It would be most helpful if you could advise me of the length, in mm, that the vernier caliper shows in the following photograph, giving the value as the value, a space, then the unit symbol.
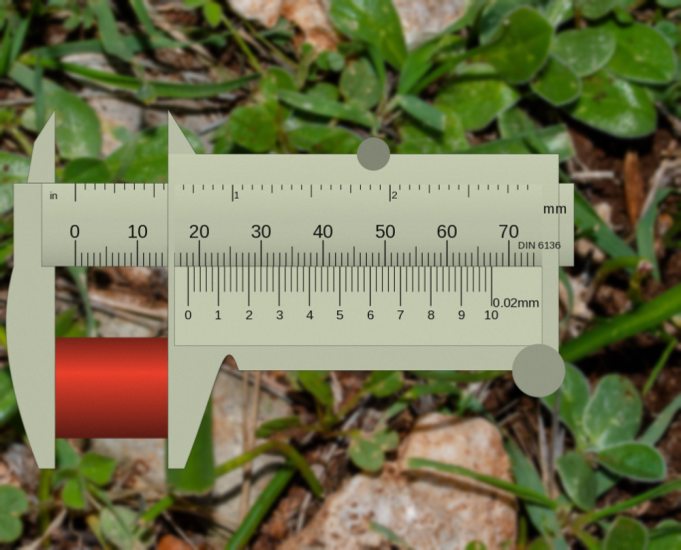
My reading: 18.2 mm
